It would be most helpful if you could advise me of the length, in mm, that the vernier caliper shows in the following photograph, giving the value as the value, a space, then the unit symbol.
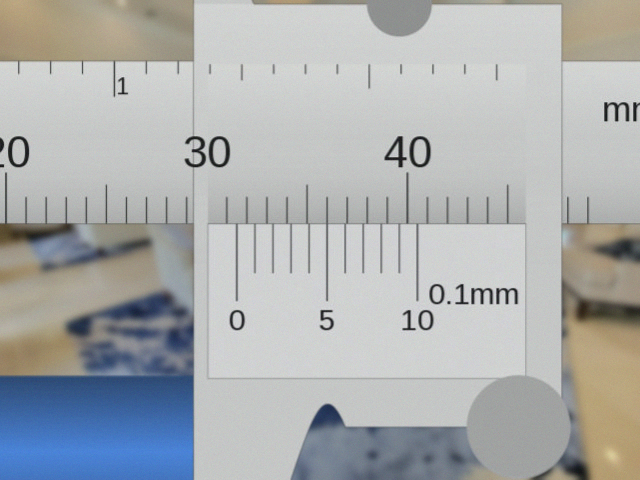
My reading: 31.5 mm
